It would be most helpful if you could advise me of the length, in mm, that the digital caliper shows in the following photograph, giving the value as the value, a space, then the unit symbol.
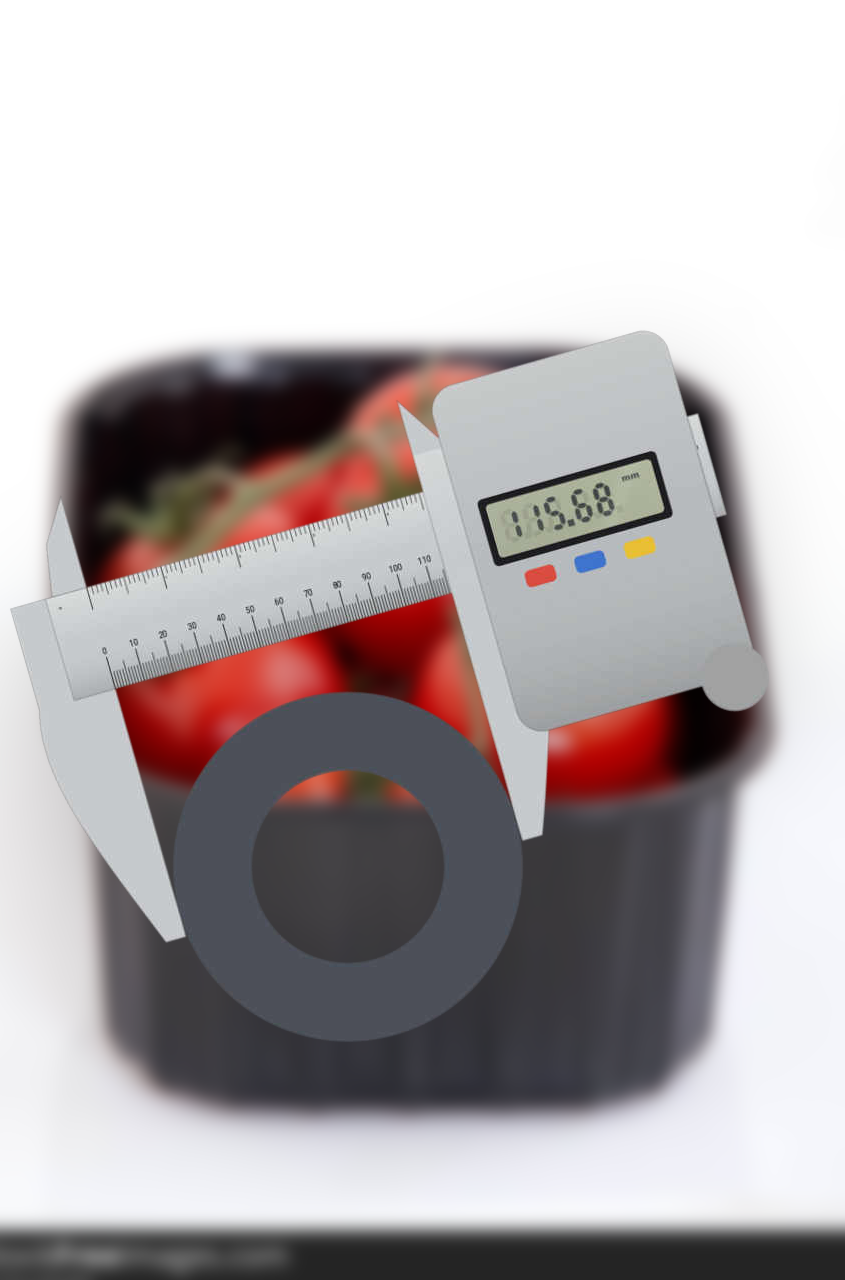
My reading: 115.68 mm
